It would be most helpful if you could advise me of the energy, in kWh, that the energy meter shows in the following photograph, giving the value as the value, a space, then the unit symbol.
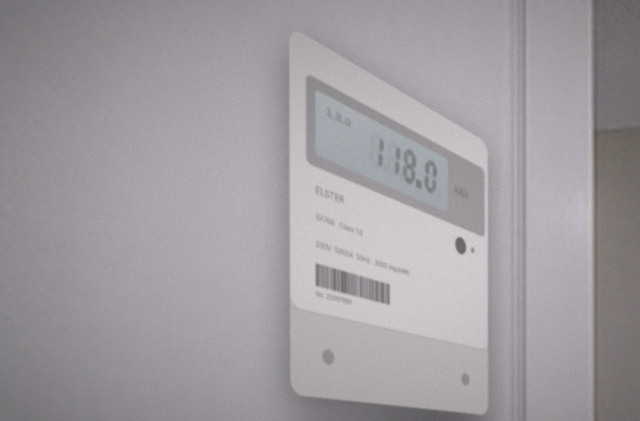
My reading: 118.0 kWh
